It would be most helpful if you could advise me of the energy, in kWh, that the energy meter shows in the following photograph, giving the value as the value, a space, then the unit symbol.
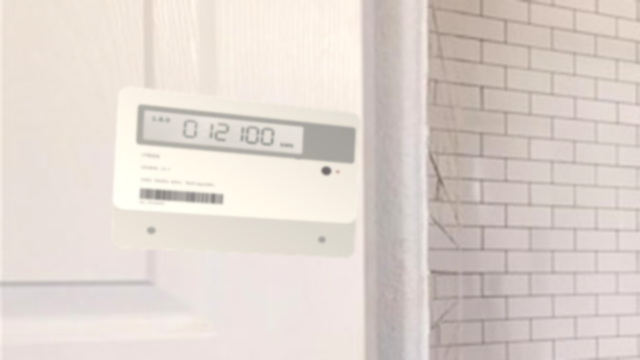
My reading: 12100 kWh
